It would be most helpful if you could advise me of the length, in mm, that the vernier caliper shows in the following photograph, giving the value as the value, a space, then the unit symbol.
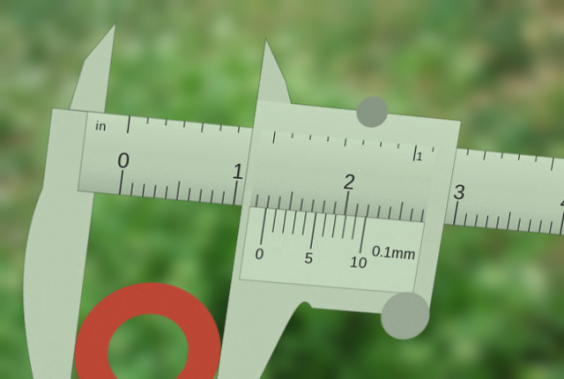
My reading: 12.9 mm
